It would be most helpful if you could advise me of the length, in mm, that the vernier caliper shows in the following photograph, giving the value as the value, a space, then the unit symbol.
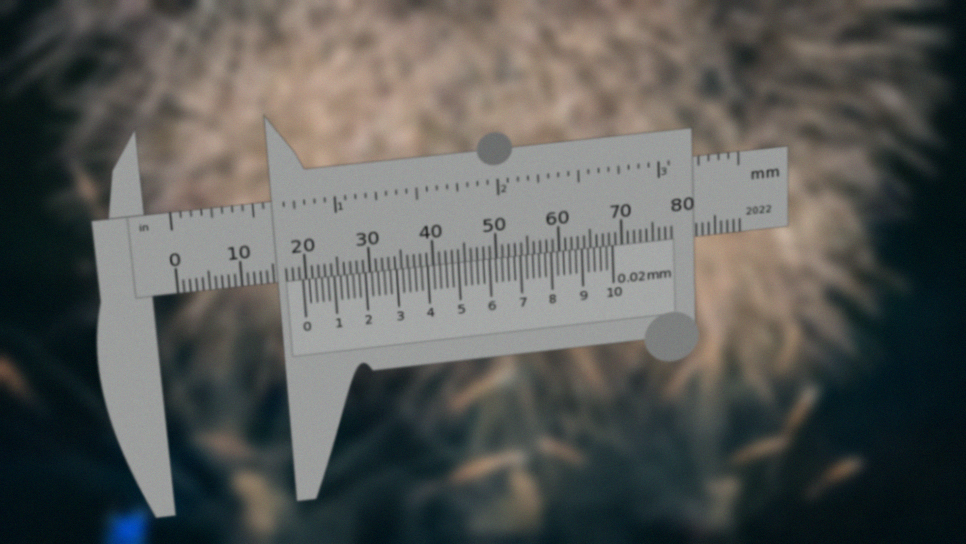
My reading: 19.5 mm
